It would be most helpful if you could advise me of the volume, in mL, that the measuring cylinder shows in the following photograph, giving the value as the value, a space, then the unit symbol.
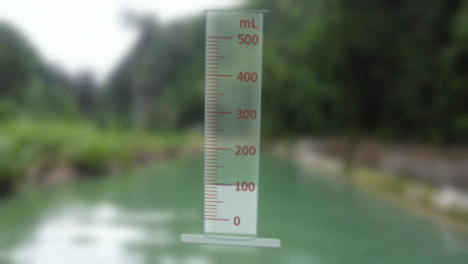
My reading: 100 mL
